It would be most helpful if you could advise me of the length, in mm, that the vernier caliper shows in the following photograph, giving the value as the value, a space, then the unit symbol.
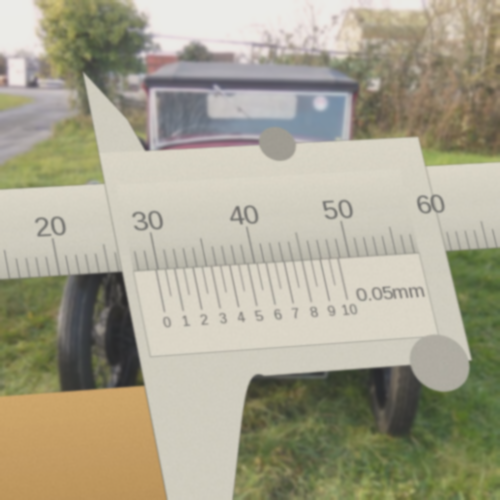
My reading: 29.8 mm
